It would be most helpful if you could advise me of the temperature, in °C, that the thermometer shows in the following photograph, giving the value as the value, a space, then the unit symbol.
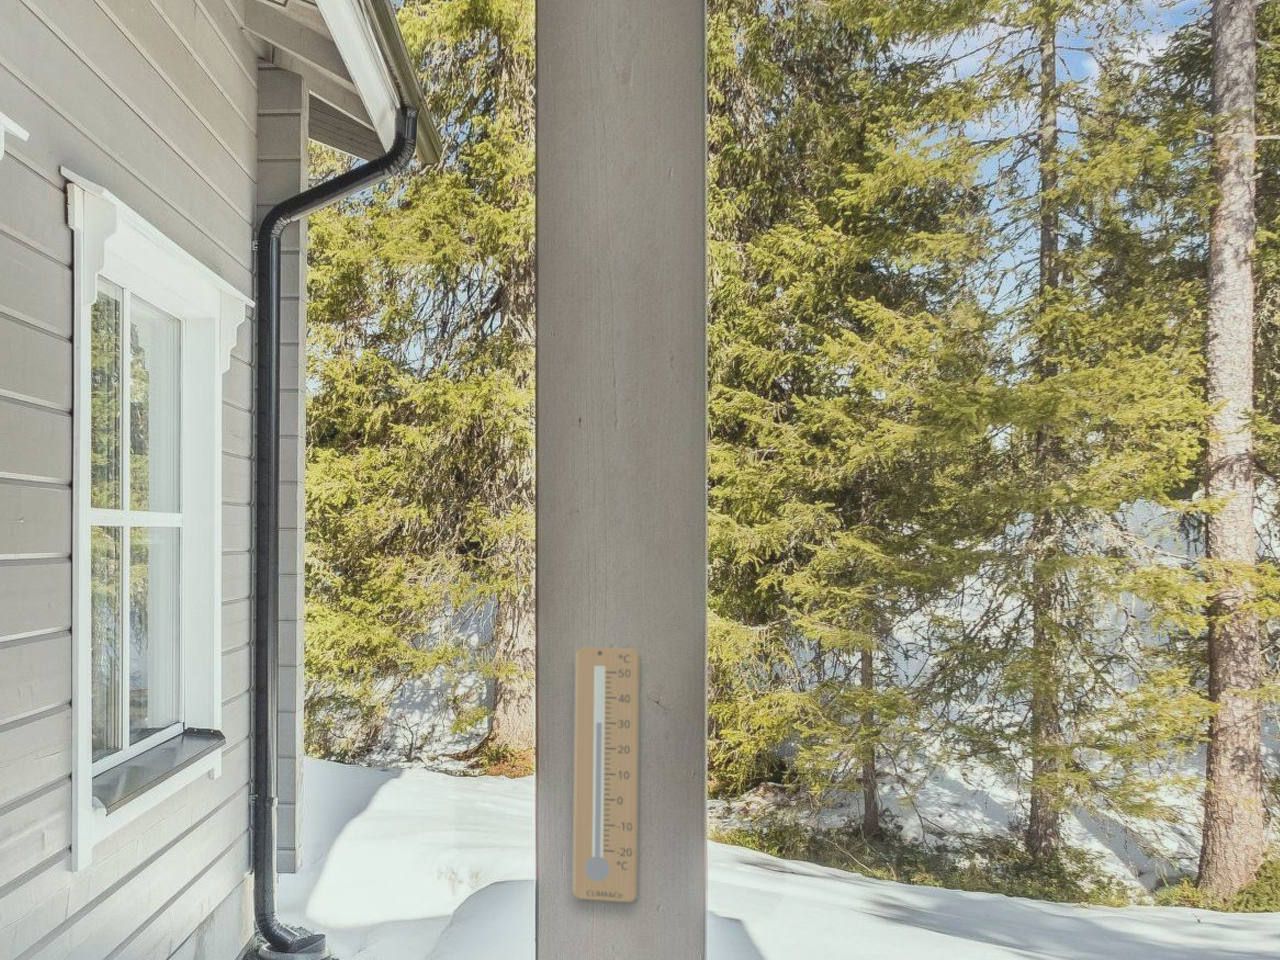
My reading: 30 °C
